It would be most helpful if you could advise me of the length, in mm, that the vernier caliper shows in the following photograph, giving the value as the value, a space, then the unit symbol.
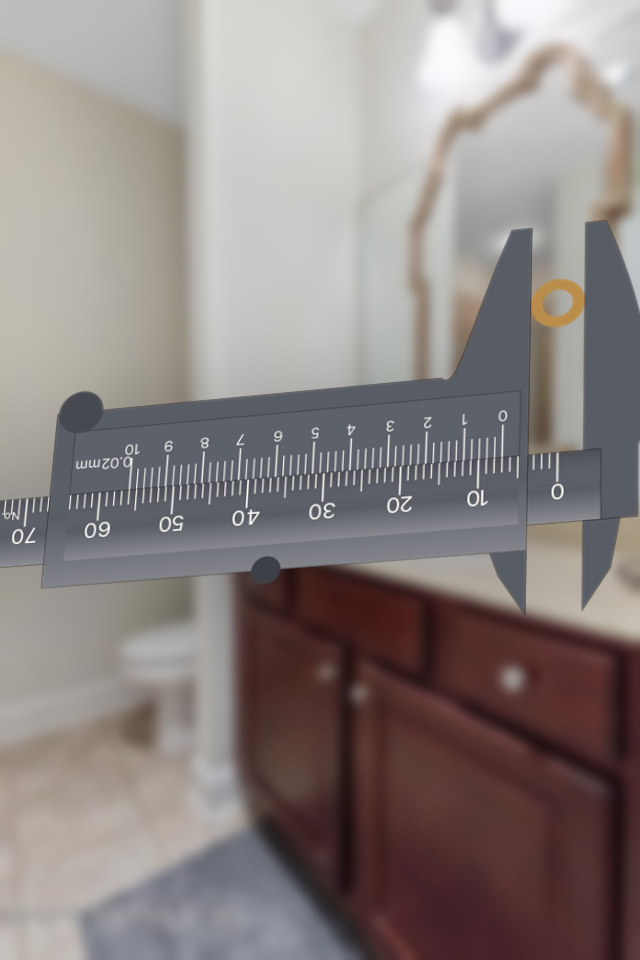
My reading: 7.0 mm
